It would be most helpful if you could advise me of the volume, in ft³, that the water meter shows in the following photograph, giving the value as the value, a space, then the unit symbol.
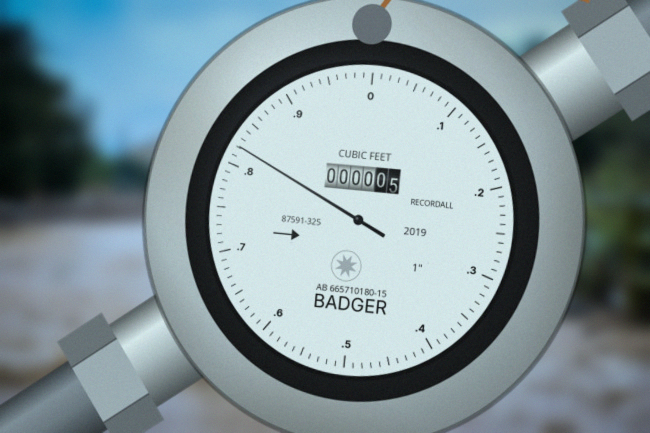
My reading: 4.82 ft³
